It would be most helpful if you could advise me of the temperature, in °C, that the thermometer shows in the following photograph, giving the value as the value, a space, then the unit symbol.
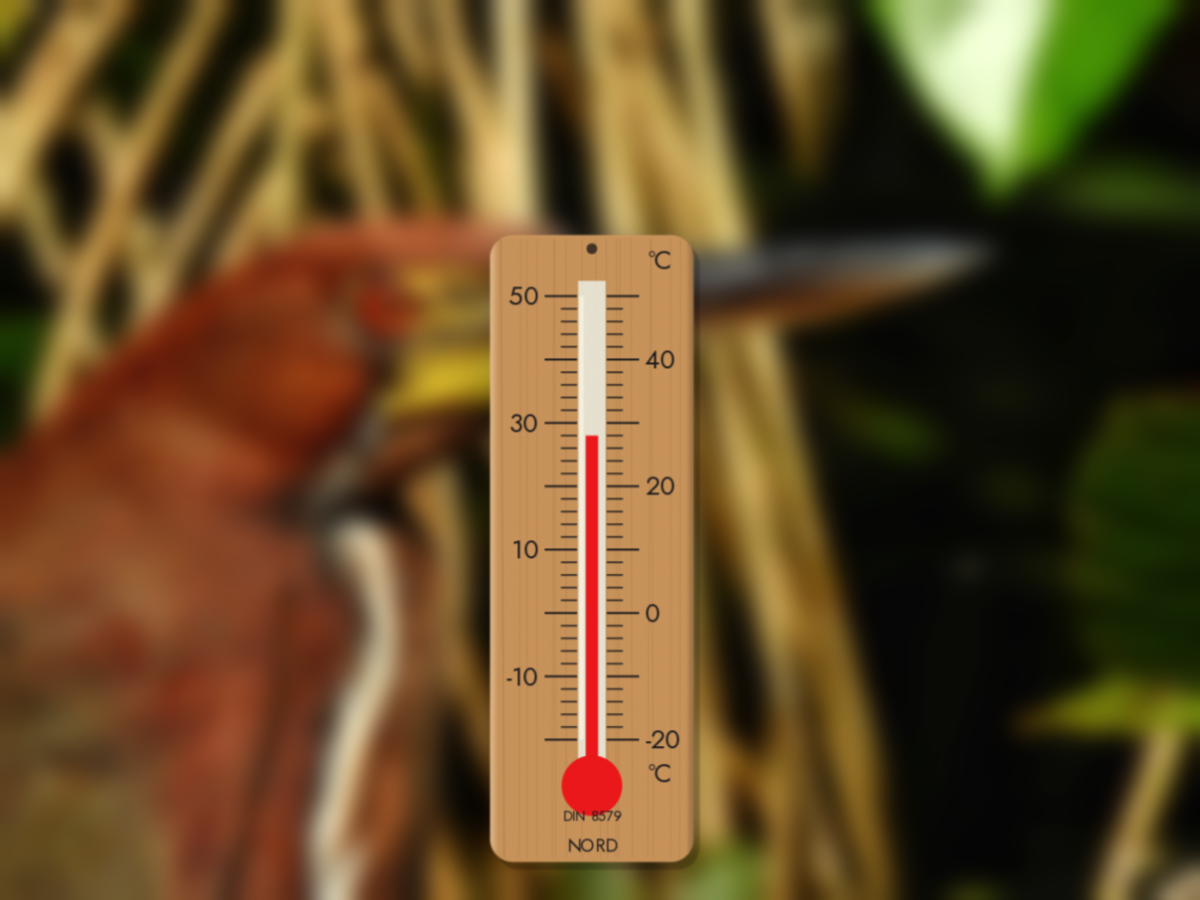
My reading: 28 °C
